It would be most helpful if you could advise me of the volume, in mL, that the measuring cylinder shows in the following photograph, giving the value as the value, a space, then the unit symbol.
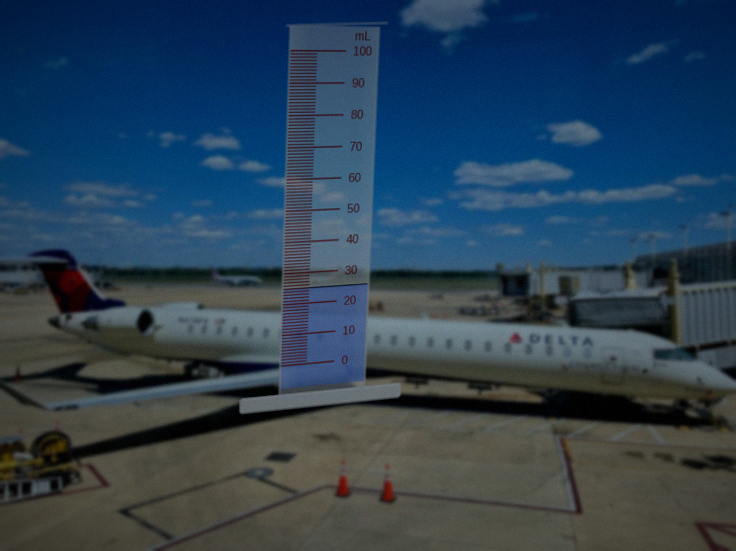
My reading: 25 mL
